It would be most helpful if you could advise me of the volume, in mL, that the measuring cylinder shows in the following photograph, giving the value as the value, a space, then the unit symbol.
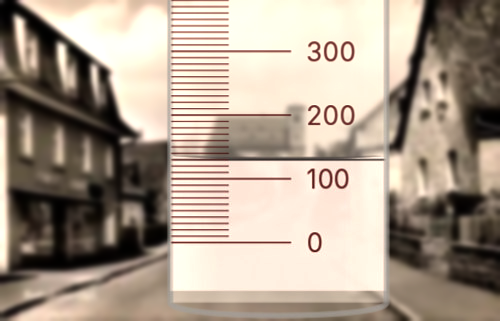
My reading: 130 mL
